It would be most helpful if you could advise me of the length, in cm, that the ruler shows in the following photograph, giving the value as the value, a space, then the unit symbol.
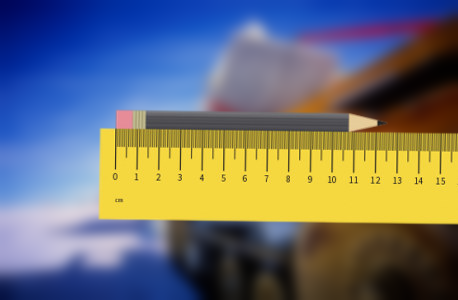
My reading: 12.5 cm
